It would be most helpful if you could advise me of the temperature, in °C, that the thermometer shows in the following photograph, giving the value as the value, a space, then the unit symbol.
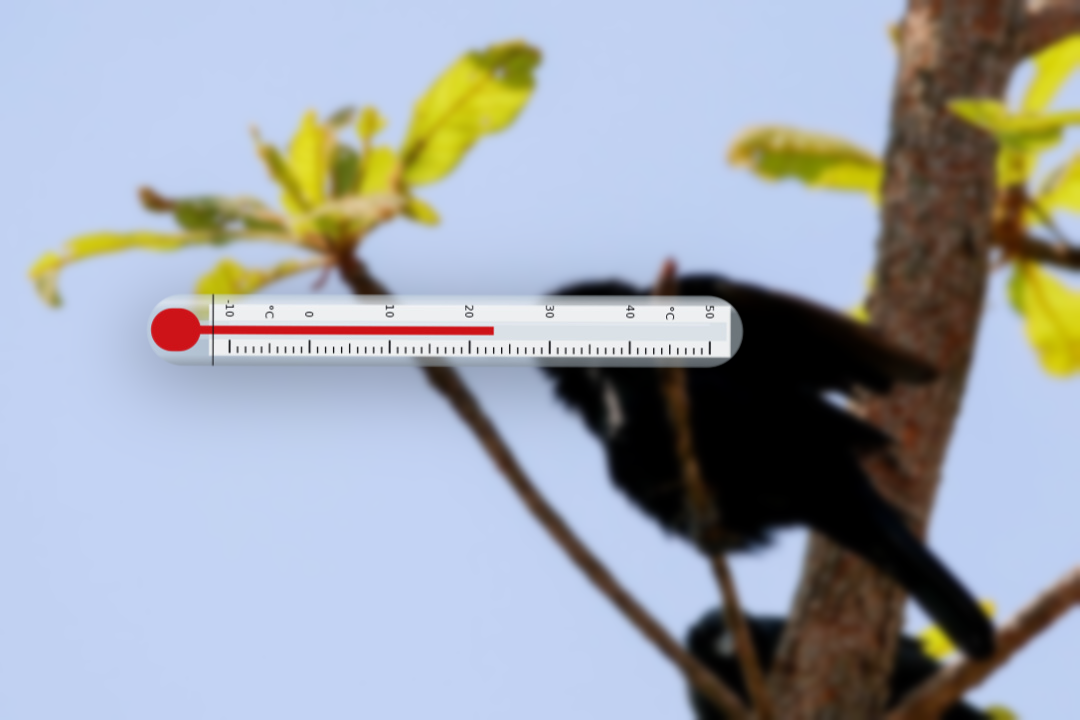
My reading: 23 °C
